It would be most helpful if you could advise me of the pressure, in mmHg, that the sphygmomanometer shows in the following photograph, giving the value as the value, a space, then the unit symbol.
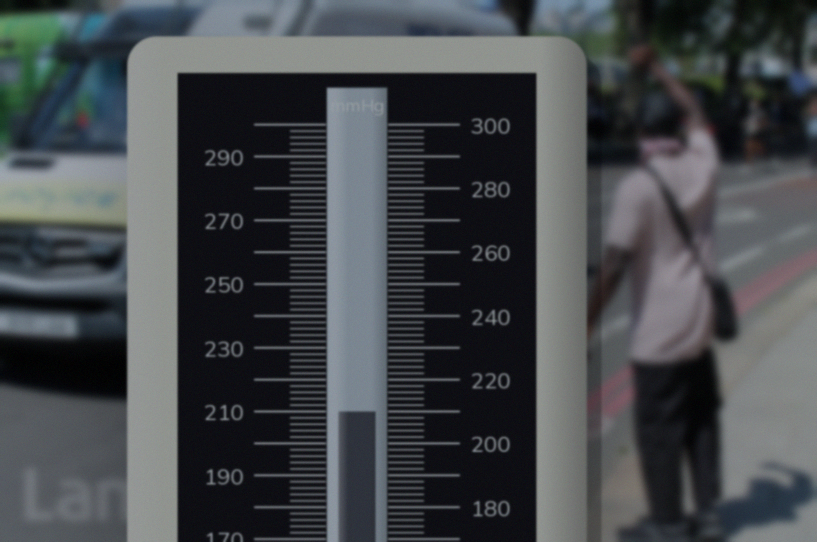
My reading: 210 mmHg
